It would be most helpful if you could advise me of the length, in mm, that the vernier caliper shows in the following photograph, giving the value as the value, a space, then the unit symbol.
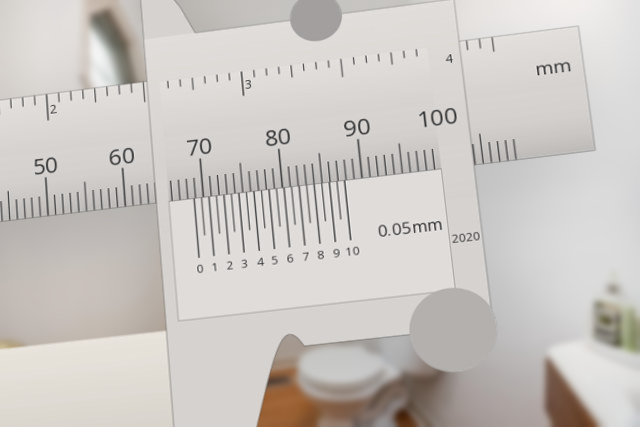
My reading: 68.8 mm
